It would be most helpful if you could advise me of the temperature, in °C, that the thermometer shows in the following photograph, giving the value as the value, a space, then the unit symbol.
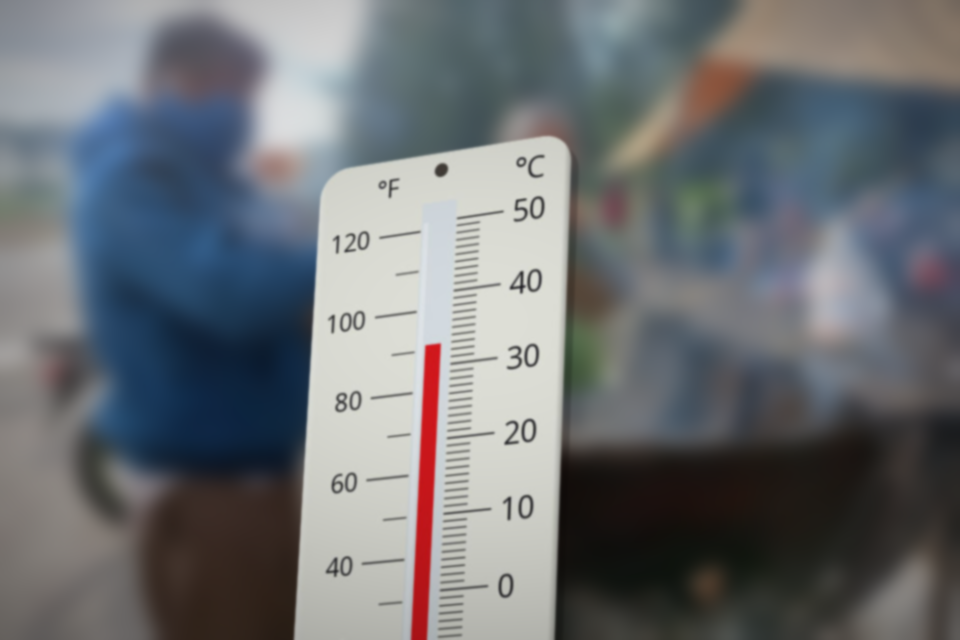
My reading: 33 °C
